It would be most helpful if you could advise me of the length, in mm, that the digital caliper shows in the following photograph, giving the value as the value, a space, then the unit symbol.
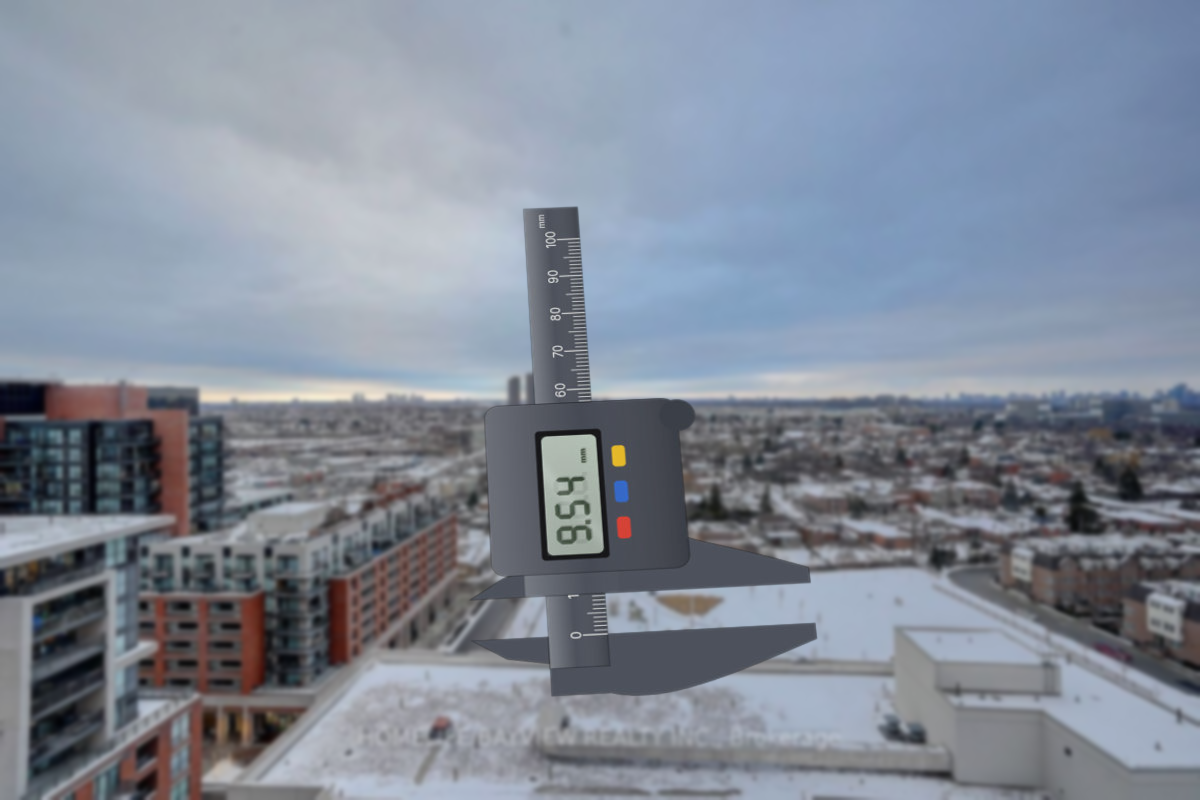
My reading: 9.54 mm
